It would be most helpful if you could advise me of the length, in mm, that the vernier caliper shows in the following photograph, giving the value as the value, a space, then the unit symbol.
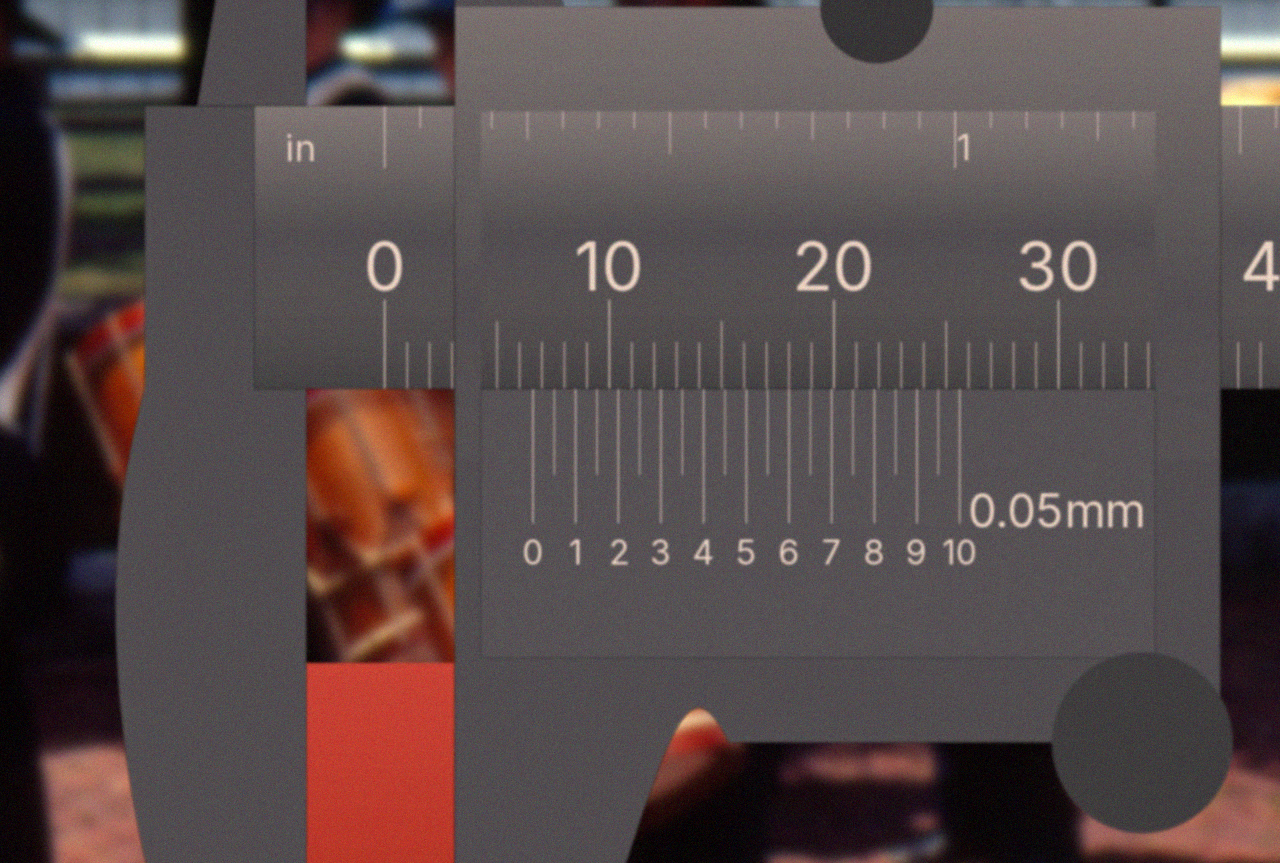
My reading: 6.6 mm
